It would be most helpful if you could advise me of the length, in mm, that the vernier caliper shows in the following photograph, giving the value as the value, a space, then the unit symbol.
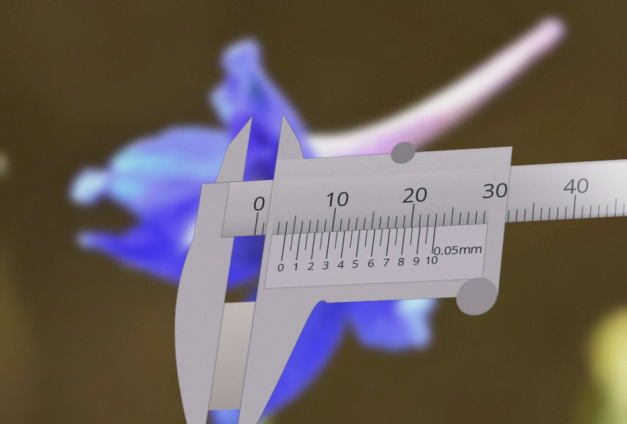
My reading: 4.0 mm
